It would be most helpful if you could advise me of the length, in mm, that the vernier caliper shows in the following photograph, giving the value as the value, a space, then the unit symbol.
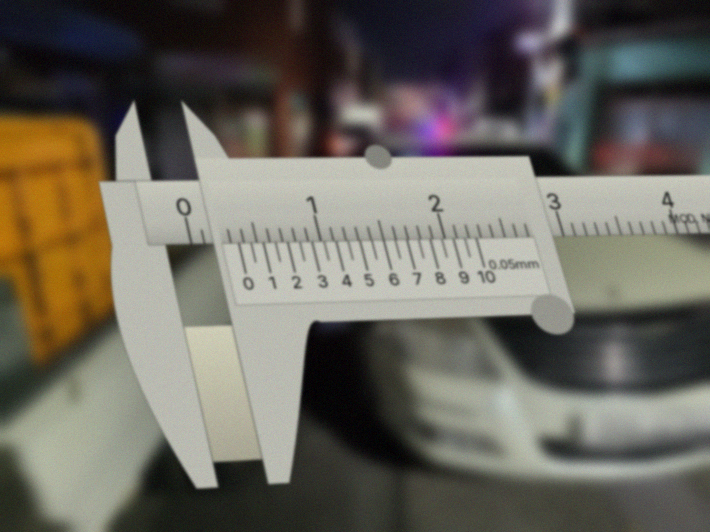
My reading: 3.6 mm
